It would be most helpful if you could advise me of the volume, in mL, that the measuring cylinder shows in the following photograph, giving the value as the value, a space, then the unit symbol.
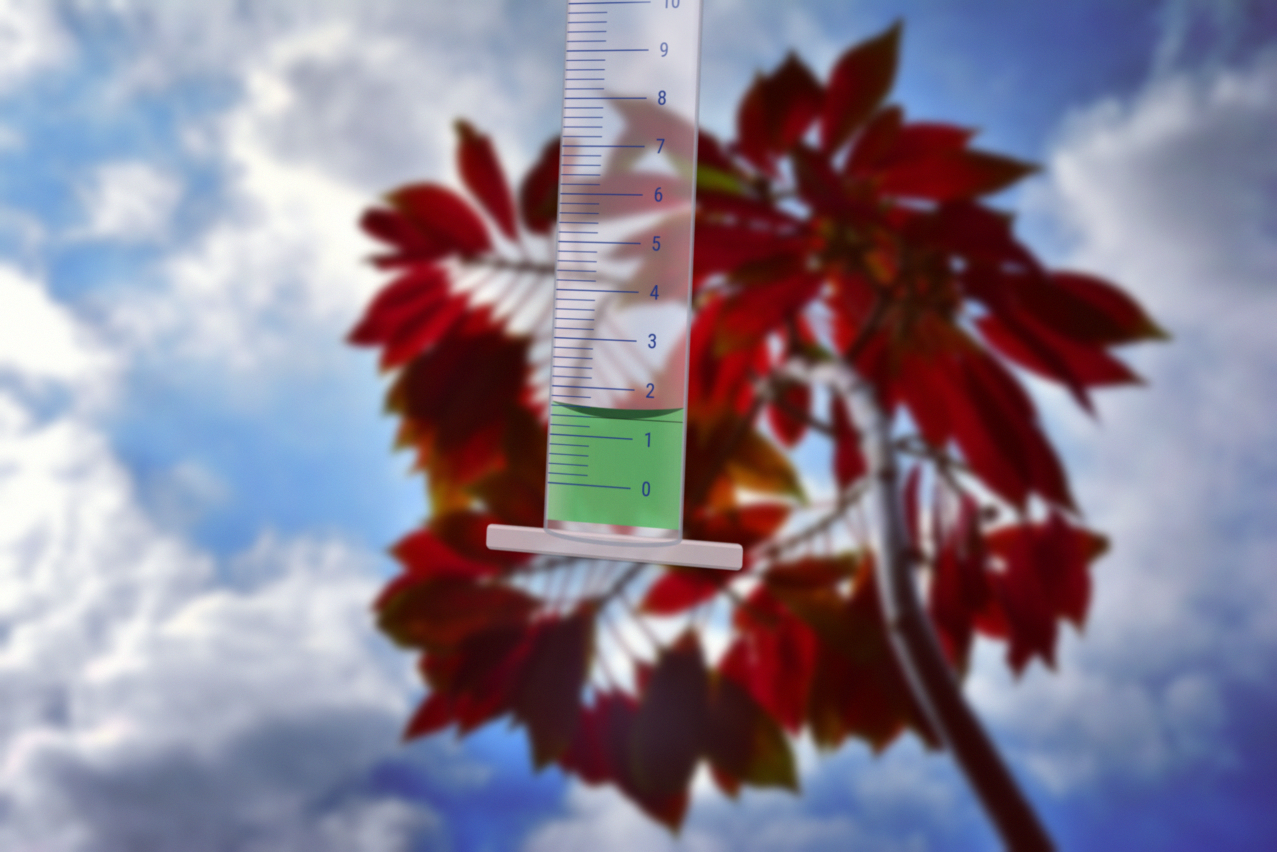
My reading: 1.4 mL
